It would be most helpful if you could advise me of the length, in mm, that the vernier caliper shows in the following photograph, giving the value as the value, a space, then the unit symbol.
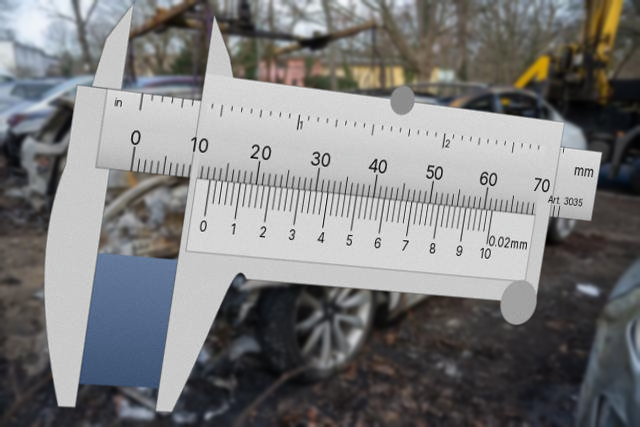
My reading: 12.5 mm
